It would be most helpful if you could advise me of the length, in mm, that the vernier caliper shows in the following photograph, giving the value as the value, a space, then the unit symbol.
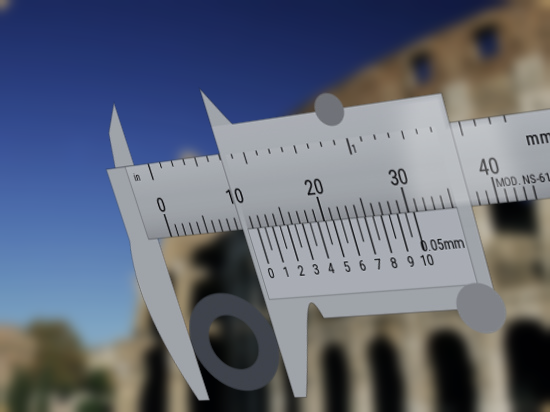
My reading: 11.6 mm
